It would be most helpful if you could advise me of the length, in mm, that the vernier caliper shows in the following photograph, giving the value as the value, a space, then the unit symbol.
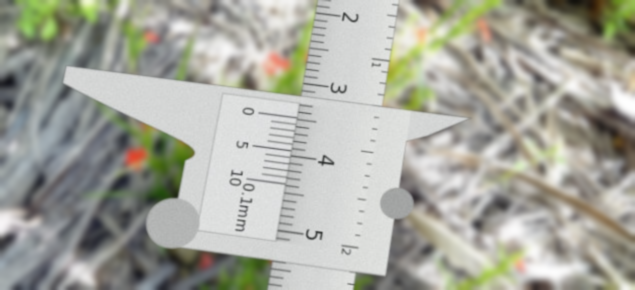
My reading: 34.8 mm
